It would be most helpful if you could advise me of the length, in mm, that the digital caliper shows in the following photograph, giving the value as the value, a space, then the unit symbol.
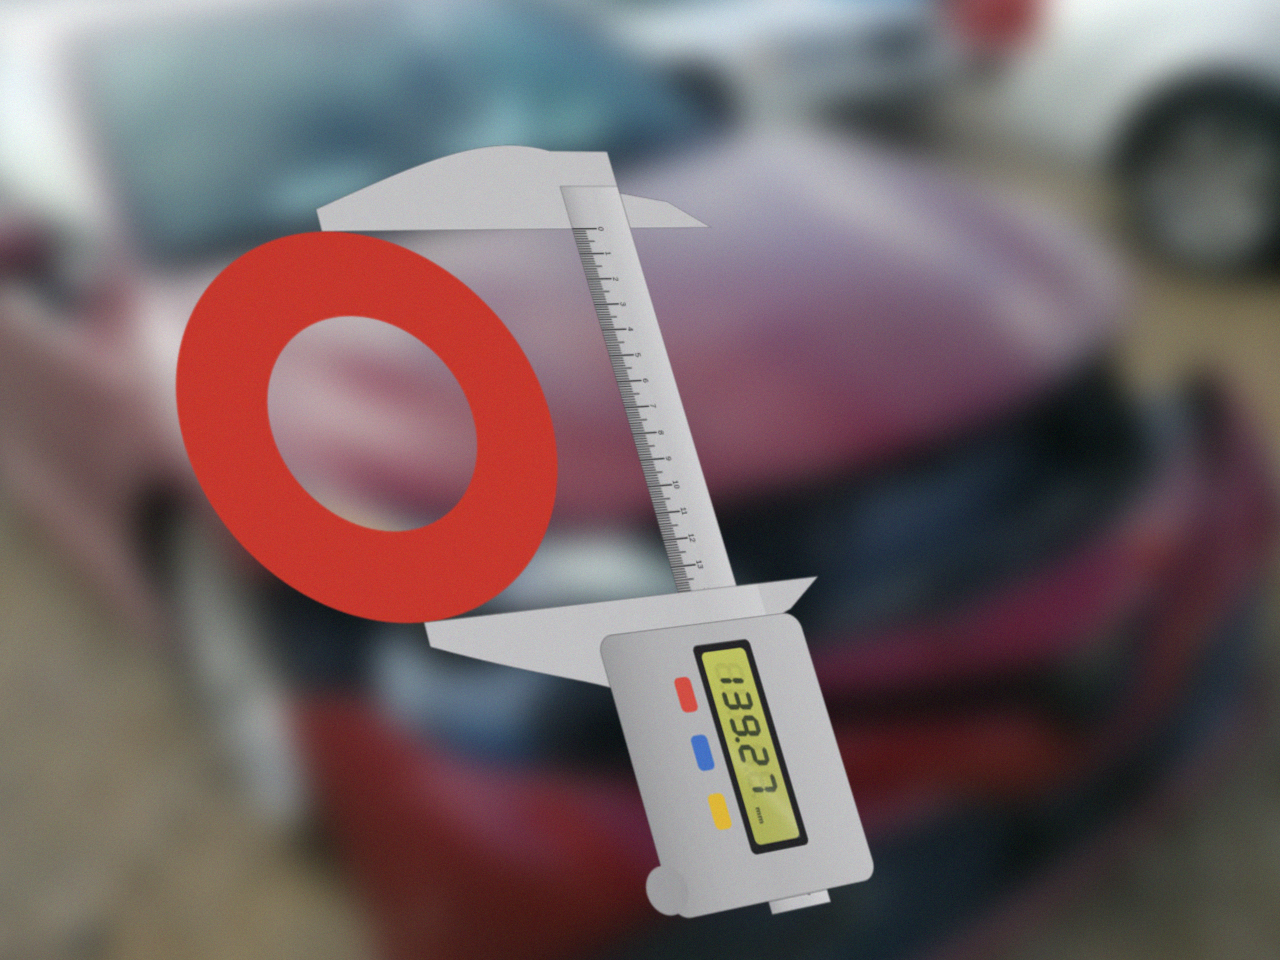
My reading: 139.27 mm
